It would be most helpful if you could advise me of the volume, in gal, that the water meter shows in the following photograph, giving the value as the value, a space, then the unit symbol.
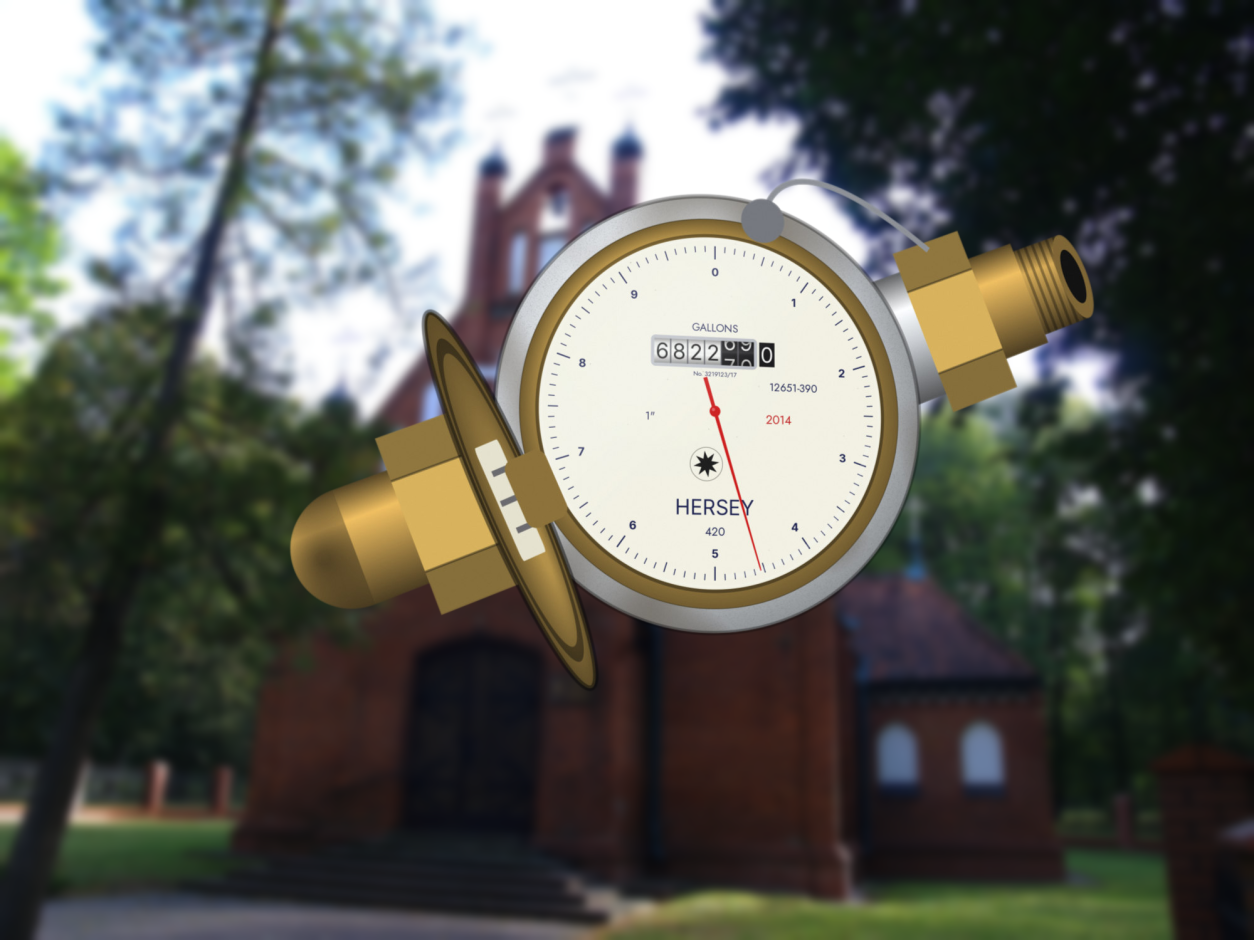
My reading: 6822694.5 gal
